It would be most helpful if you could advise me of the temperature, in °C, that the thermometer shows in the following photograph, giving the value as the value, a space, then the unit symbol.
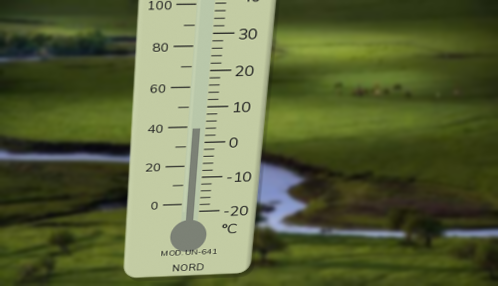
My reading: 4 °C
